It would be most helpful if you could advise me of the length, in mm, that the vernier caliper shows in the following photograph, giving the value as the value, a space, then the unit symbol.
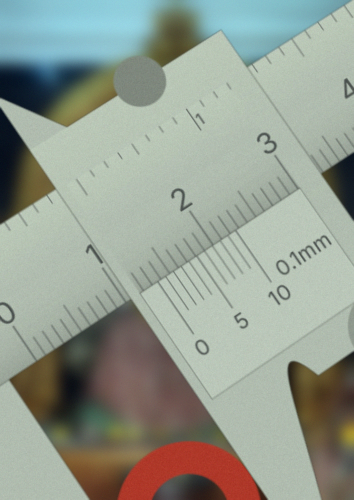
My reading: 13.6 mm
